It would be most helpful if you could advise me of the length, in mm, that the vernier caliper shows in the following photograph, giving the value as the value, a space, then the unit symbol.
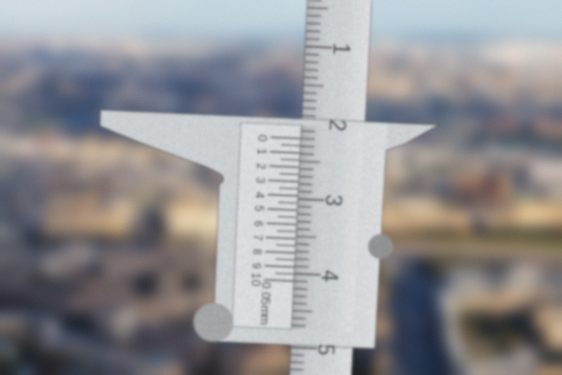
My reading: 22.0 mm
